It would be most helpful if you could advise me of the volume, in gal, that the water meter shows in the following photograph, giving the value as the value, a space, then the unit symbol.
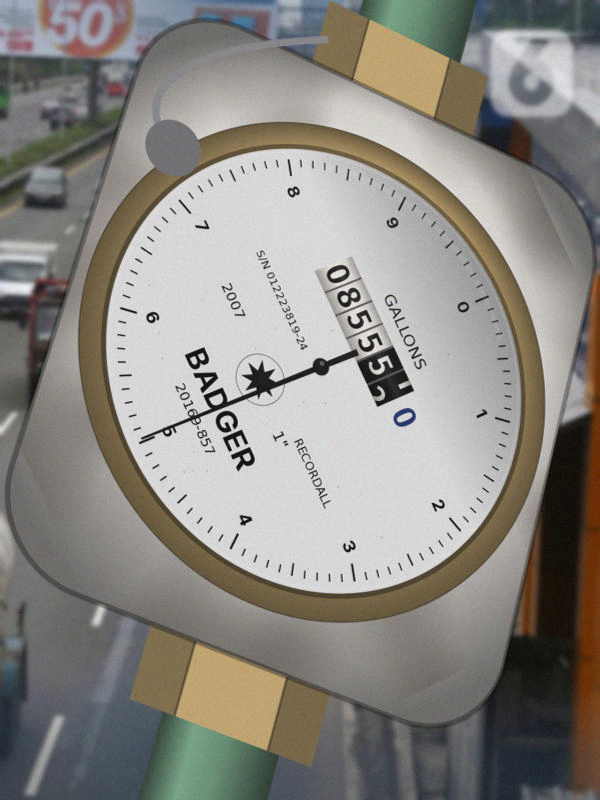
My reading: 855515.0 gal
